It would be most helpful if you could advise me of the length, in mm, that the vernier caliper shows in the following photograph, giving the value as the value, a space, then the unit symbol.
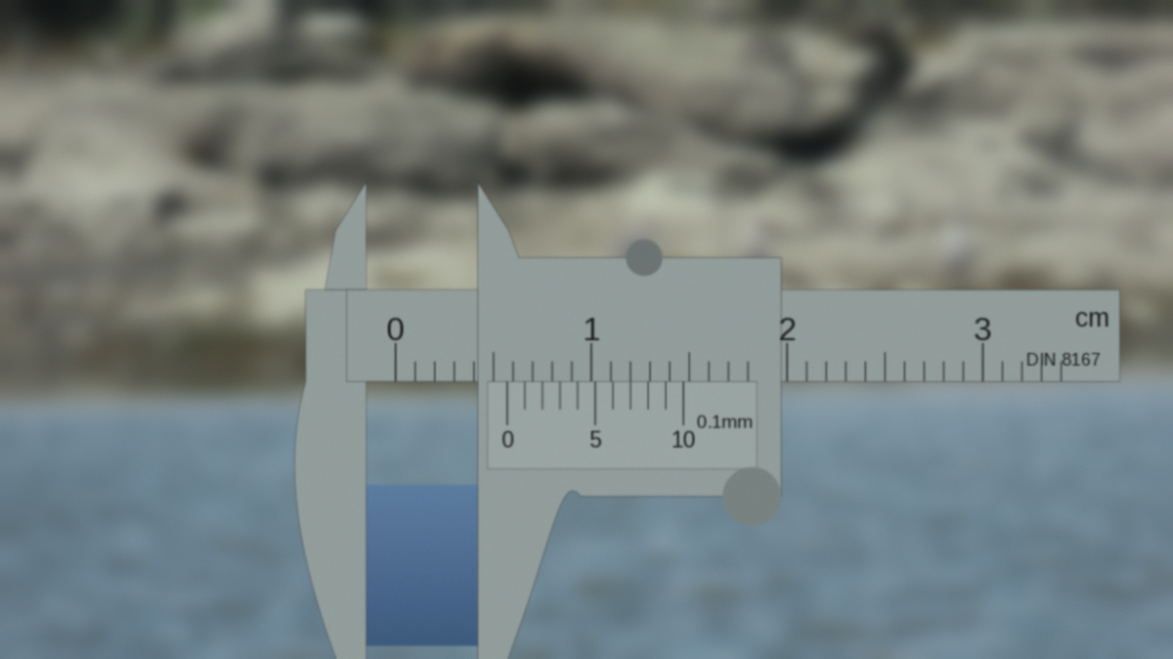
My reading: 5.7 mm
